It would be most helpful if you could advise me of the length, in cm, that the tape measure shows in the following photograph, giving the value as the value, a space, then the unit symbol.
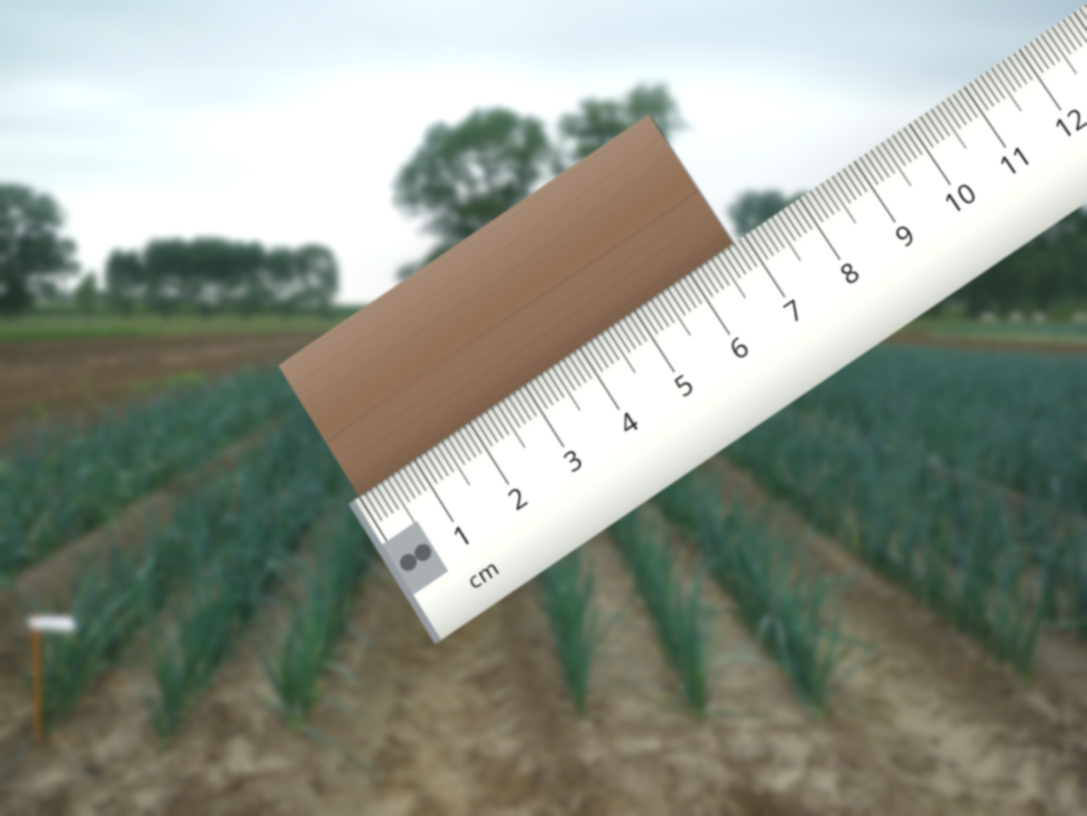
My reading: 6.8 cm
